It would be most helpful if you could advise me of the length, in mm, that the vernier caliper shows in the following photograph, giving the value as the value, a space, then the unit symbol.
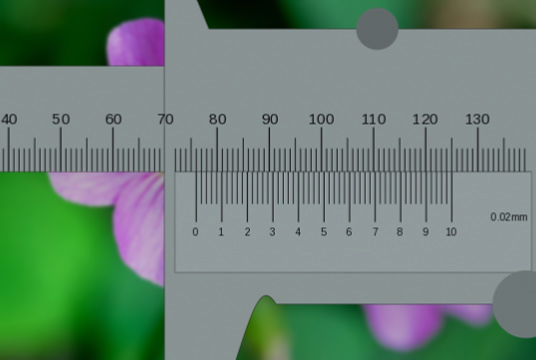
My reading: 76.0 mm
